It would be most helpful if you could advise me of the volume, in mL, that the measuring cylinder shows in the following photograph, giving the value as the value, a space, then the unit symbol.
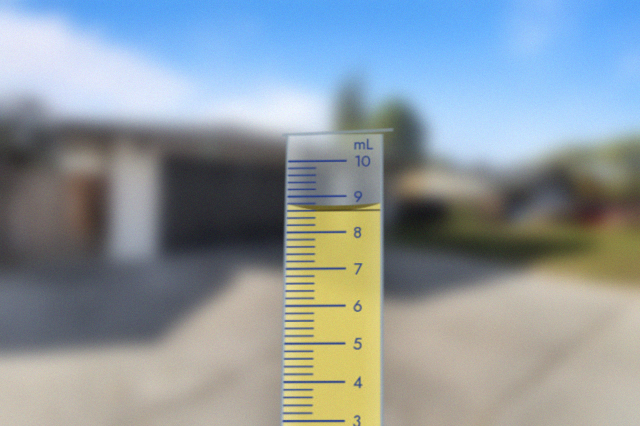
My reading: 8.6 mL
